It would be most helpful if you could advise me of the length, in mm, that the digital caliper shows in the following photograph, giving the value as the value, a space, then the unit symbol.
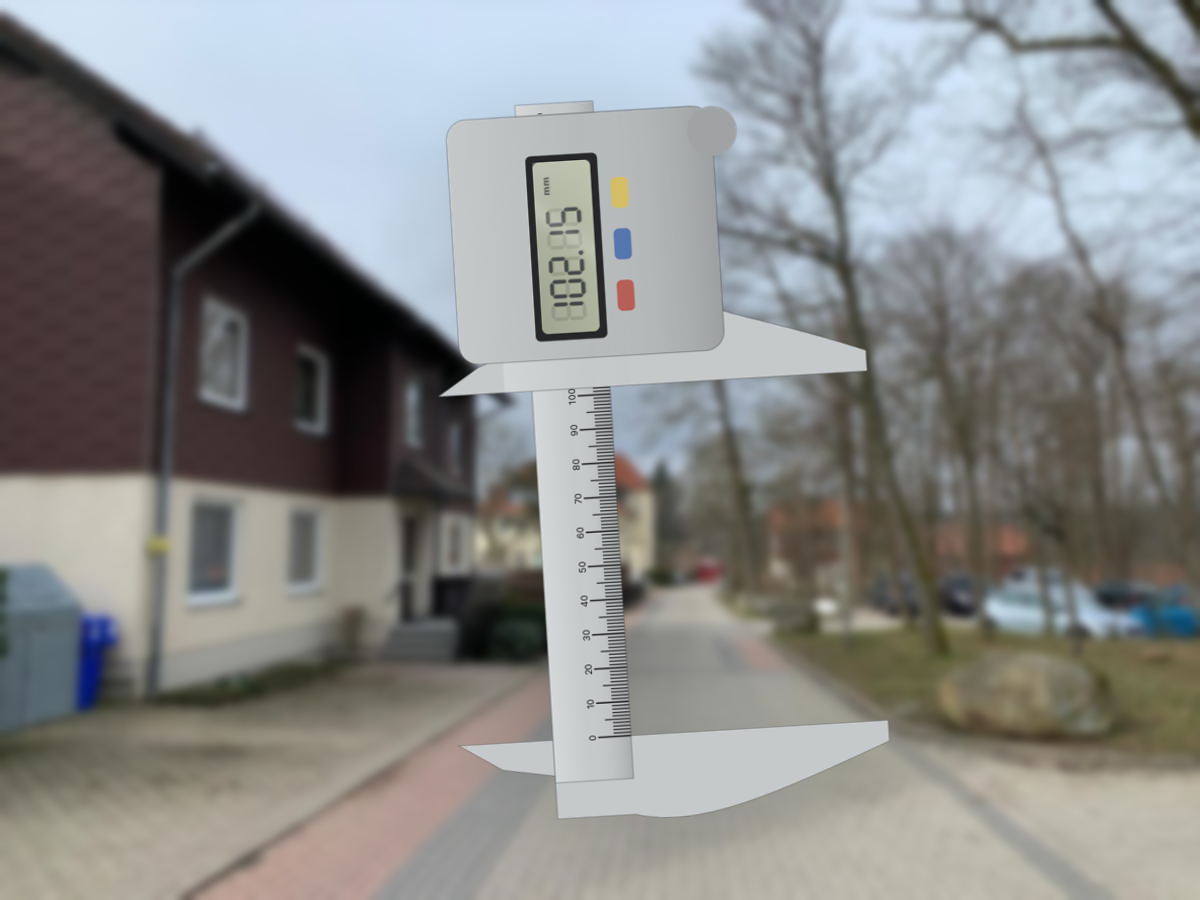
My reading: 102.15 mm
